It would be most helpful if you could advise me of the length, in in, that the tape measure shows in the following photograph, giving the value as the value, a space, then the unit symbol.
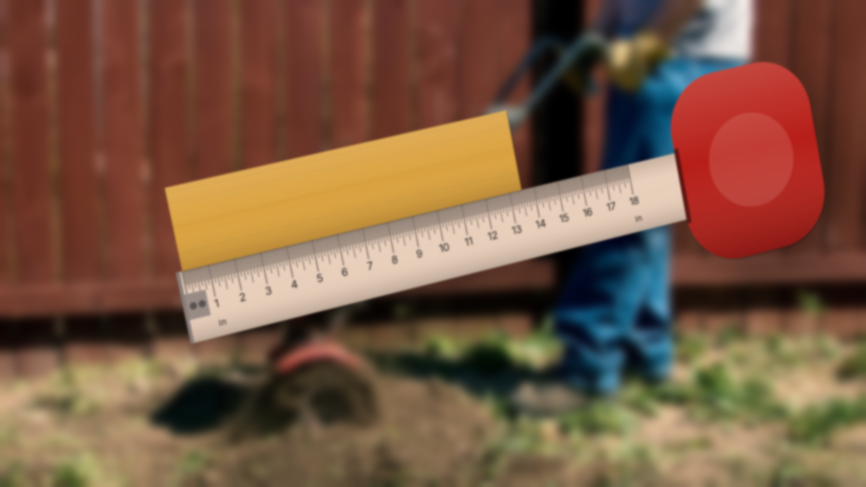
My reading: 13.5 in
